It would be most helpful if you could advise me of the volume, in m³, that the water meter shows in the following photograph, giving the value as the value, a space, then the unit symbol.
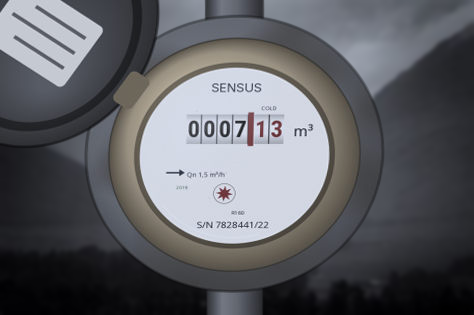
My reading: 7.13 m³
